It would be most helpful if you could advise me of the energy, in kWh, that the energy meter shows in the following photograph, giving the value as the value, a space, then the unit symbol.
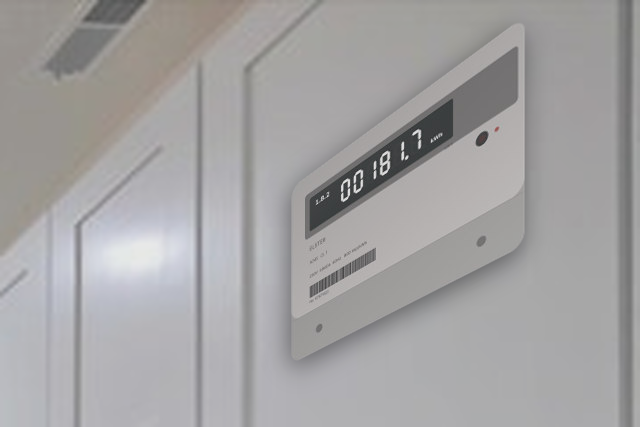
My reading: 181.7 kWh
